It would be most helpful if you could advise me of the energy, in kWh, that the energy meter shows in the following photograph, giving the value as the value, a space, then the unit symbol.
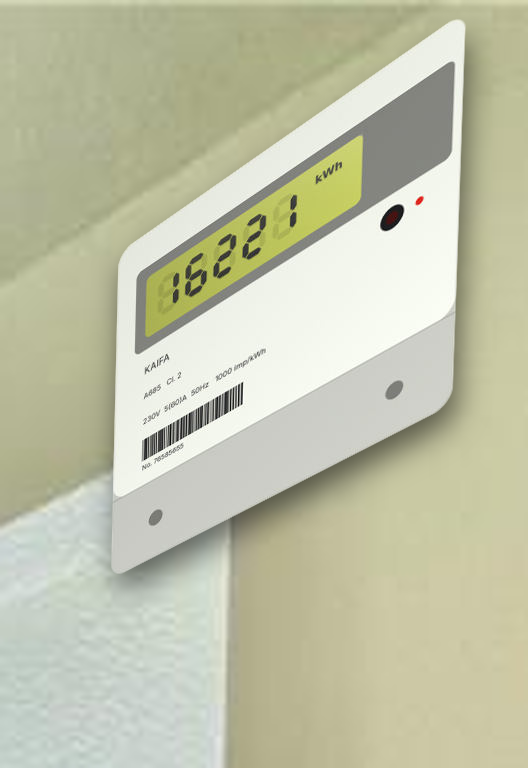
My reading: 16221 kWh
